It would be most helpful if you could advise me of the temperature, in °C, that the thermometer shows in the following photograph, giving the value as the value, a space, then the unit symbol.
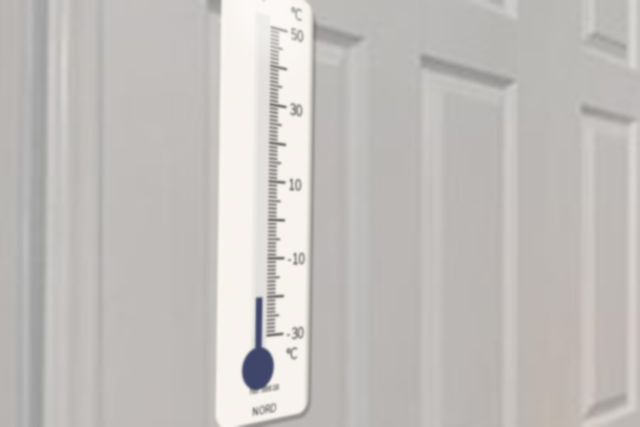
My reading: -20 °C
